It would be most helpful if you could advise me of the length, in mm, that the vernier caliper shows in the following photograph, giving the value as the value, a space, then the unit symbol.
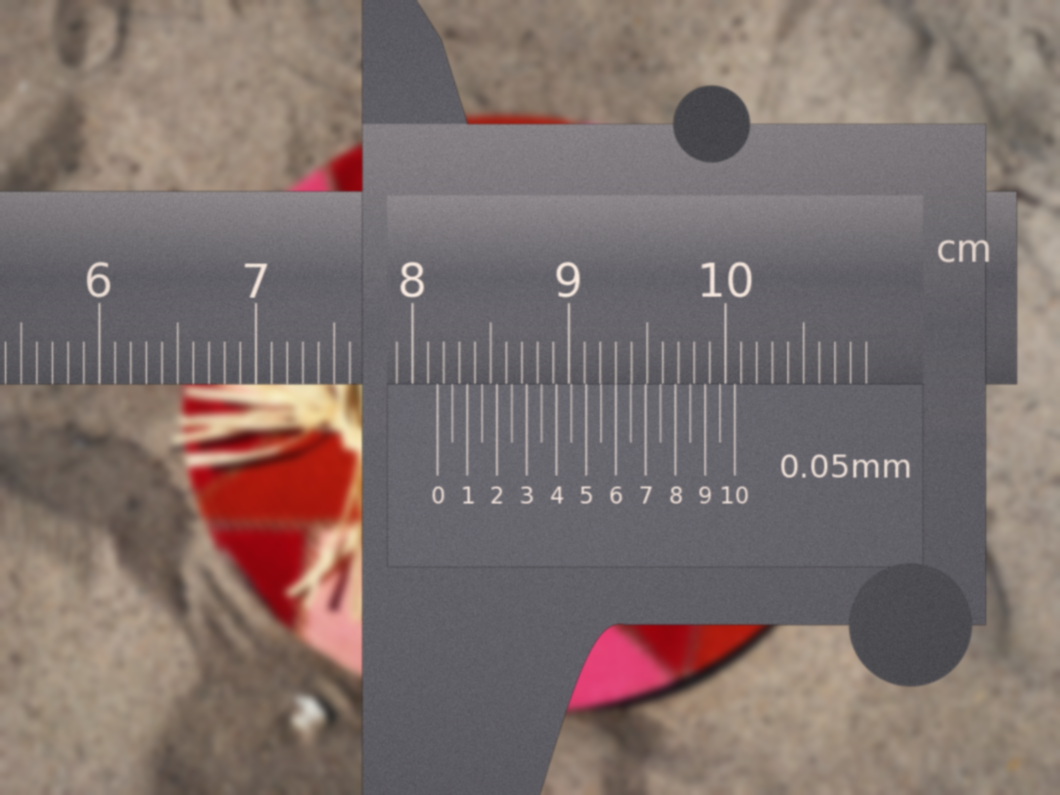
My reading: 81.6 mm
